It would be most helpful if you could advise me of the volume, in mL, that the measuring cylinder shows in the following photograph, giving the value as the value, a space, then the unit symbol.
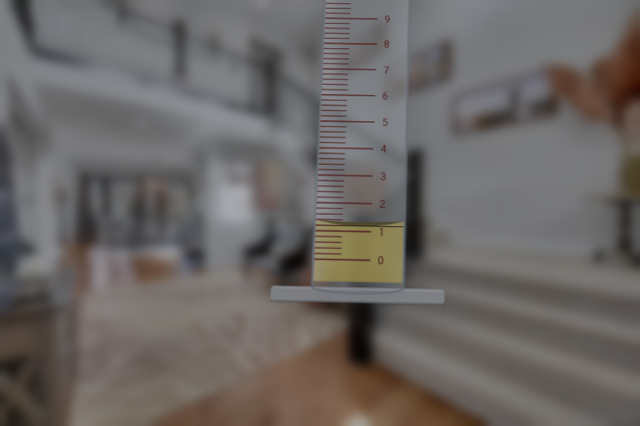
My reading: 1.2 mL
